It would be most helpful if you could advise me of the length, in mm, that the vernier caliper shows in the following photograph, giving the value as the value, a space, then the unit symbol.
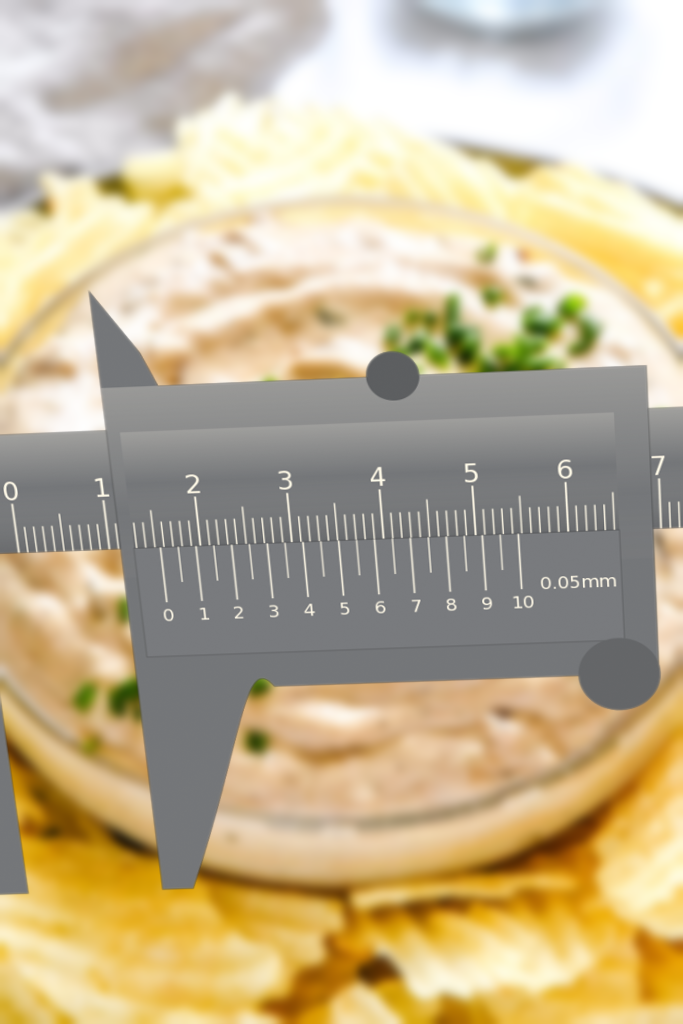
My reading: 15.6 mm
